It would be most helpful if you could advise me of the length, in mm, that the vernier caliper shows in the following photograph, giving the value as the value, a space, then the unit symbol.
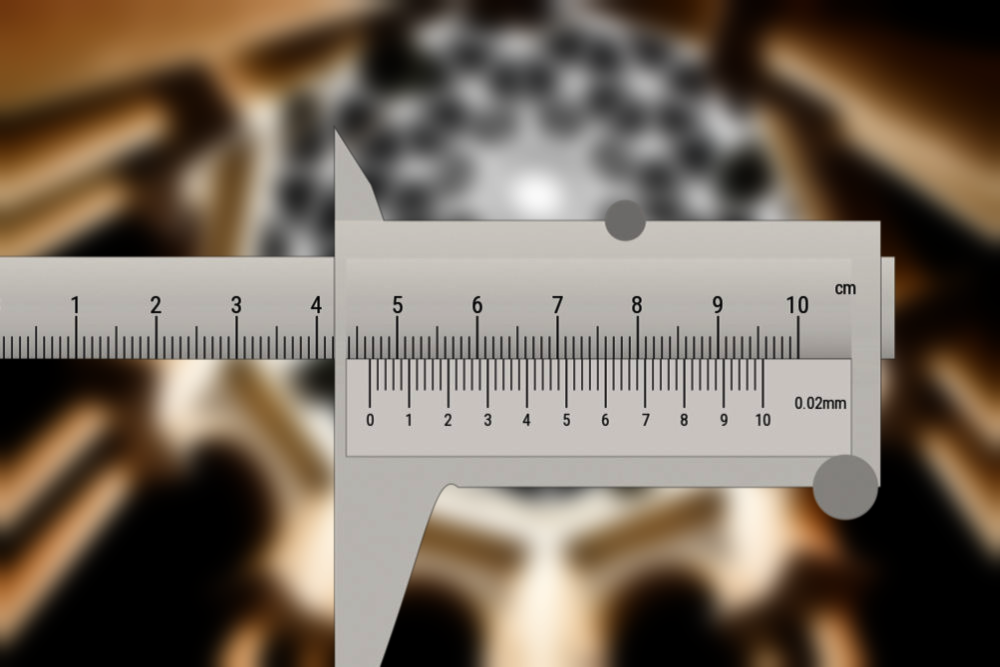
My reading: 46.6 mm
